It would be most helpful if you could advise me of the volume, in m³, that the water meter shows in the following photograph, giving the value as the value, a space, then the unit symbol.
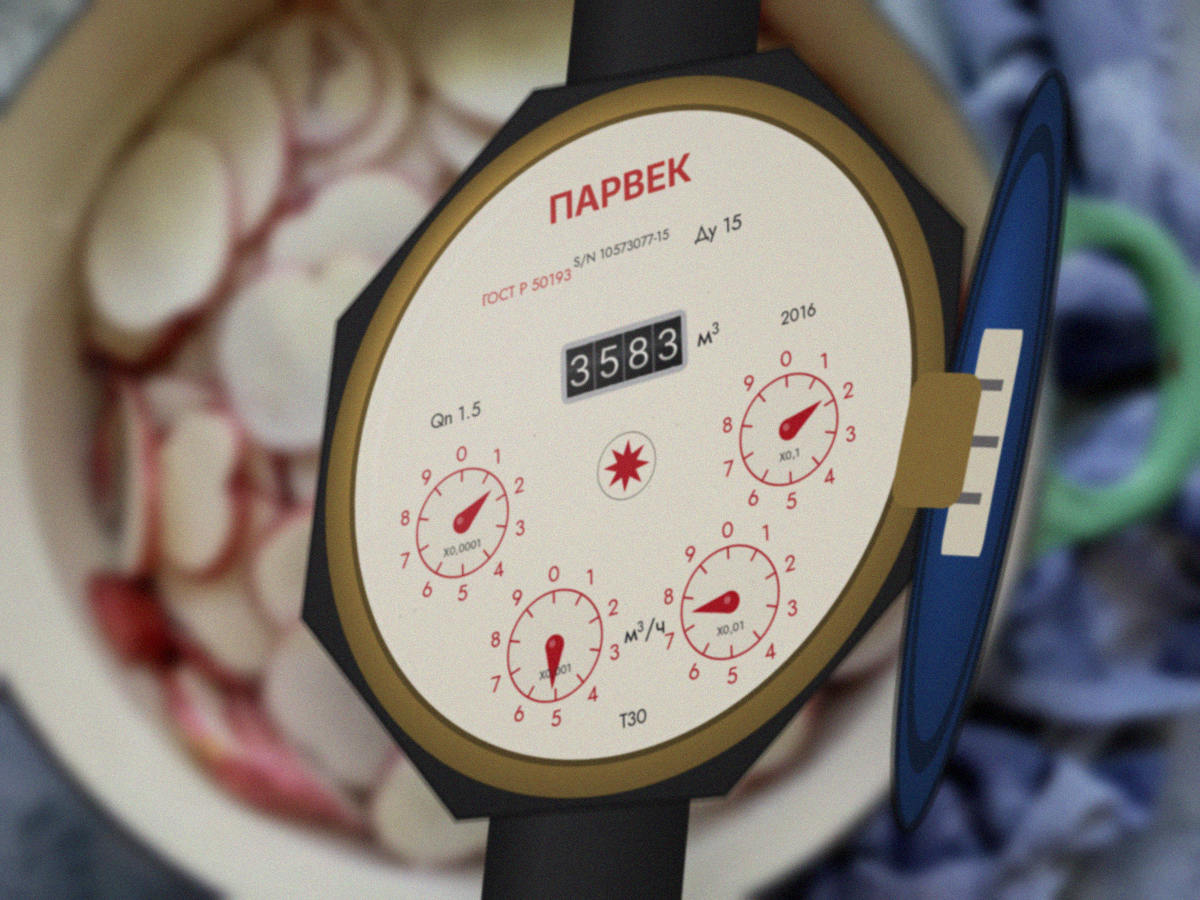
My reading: 3583.1751 m³
